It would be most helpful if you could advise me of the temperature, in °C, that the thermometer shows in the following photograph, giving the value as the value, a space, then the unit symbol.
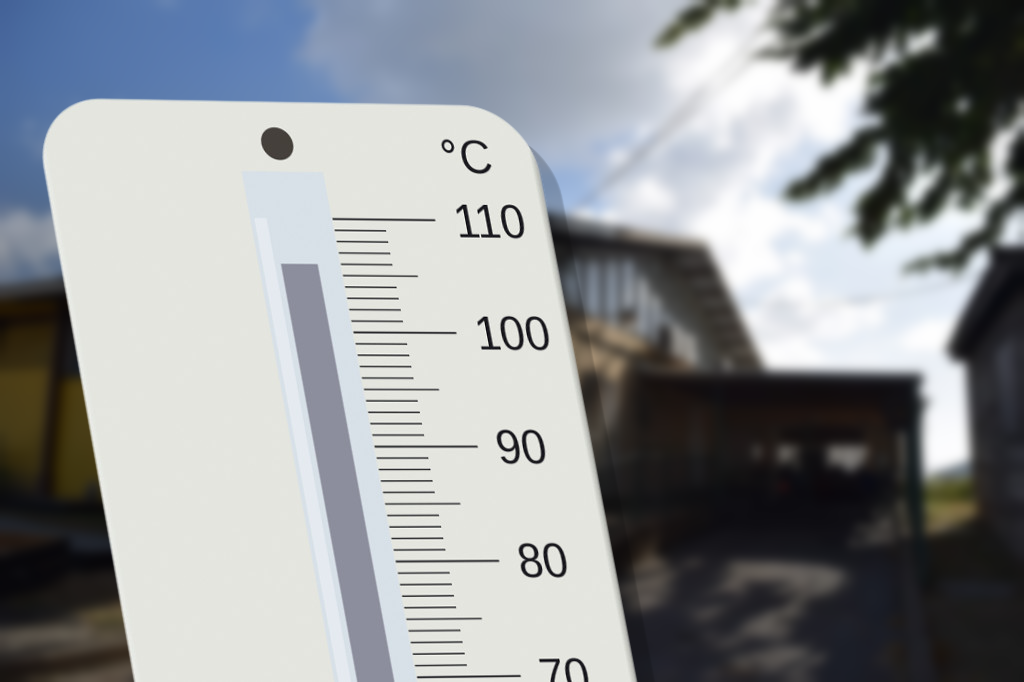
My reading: 106 °C
